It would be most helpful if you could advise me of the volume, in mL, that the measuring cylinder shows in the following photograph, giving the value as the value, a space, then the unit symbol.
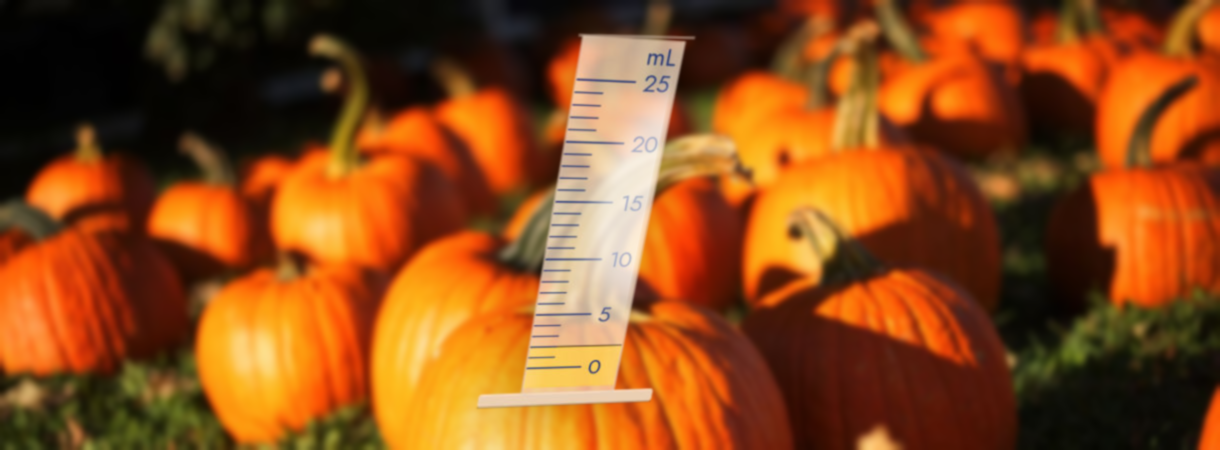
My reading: 2 mL
